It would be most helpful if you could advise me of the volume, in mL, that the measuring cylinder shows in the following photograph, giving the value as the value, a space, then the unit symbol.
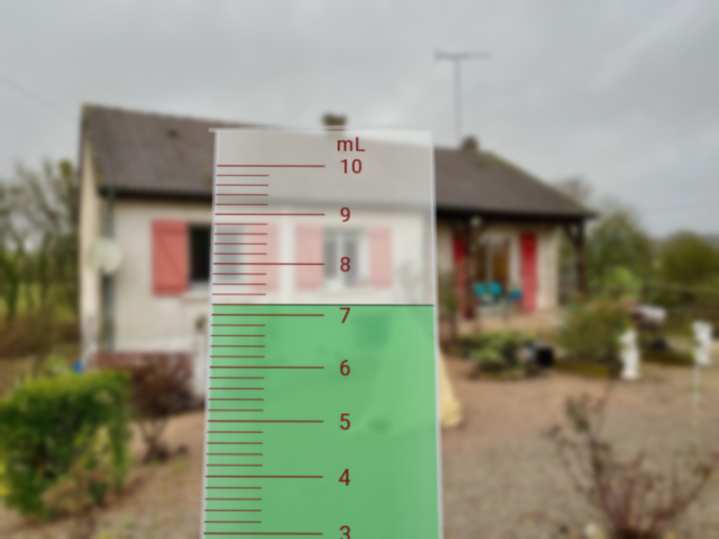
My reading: 7.2 mL
